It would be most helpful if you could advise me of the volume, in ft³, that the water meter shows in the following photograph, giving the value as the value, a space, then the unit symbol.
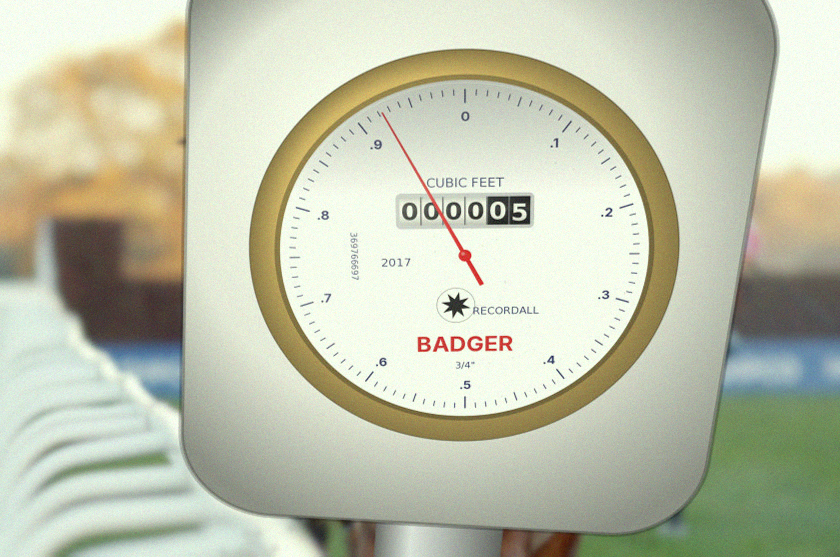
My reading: 4.92 ft³
